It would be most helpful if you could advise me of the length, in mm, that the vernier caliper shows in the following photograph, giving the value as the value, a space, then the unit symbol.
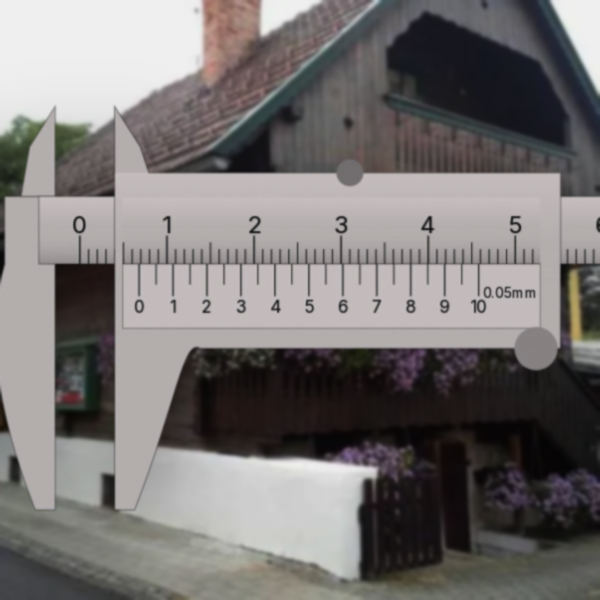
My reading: 6.8 mm
